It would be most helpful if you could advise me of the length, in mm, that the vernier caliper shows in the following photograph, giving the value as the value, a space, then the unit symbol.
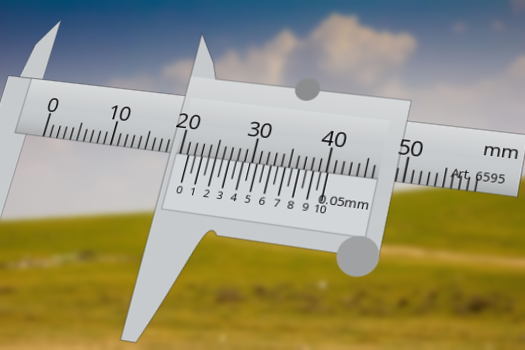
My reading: 21.2 mm
